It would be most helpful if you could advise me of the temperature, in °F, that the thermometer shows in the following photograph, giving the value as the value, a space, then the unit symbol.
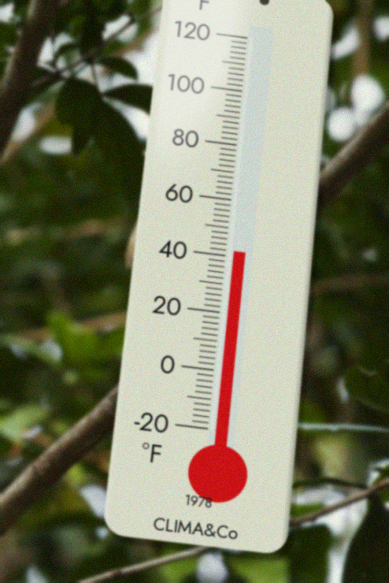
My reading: 42 °F
